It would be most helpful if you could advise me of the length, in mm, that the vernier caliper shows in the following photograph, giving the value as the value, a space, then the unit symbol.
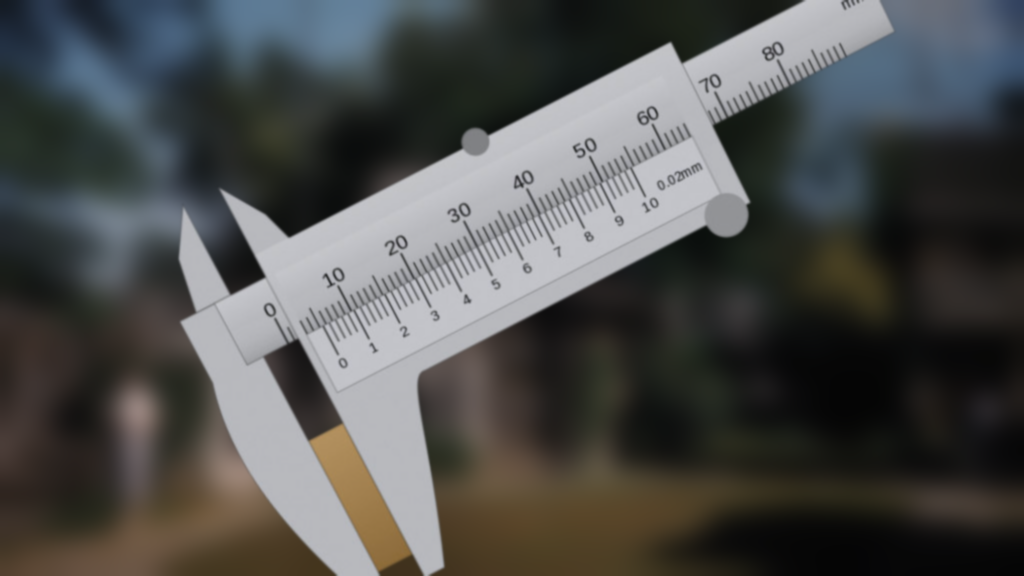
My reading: 5.5 mm
